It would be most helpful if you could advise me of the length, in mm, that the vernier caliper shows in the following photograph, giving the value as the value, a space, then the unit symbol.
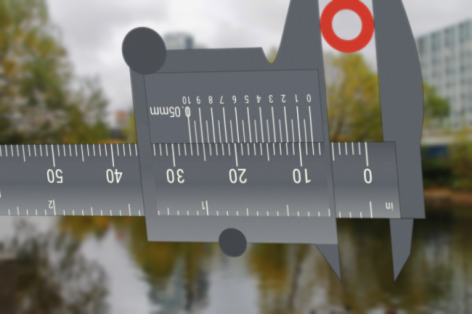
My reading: 8.0 mm
